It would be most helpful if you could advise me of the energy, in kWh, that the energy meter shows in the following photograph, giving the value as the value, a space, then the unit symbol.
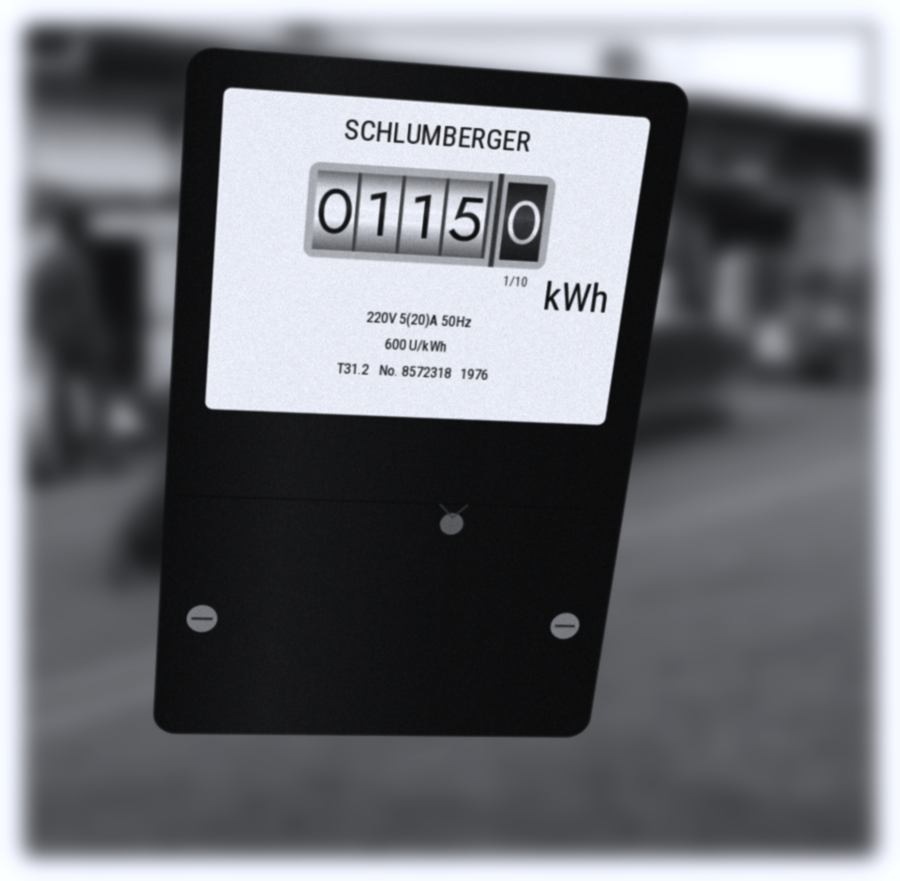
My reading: 115.0 kWh
